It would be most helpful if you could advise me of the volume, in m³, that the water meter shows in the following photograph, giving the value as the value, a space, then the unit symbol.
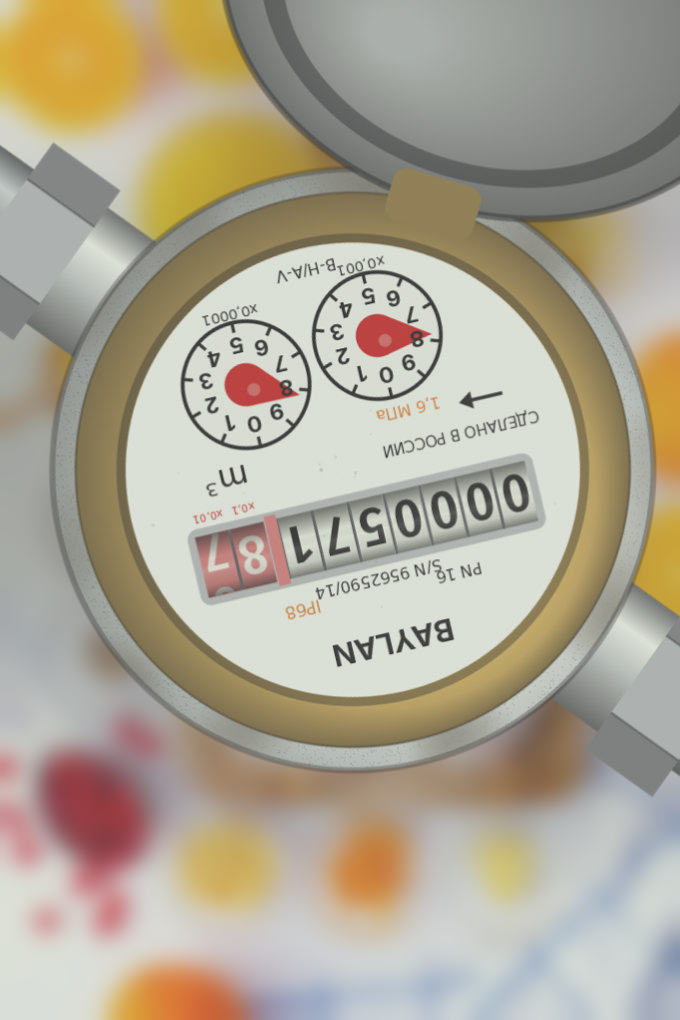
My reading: 571.8678 m³
